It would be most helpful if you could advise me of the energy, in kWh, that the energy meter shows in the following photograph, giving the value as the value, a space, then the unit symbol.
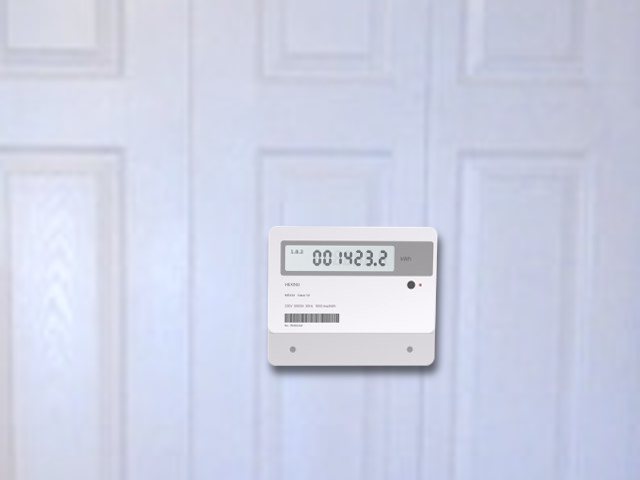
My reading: 1423.2 kWh
